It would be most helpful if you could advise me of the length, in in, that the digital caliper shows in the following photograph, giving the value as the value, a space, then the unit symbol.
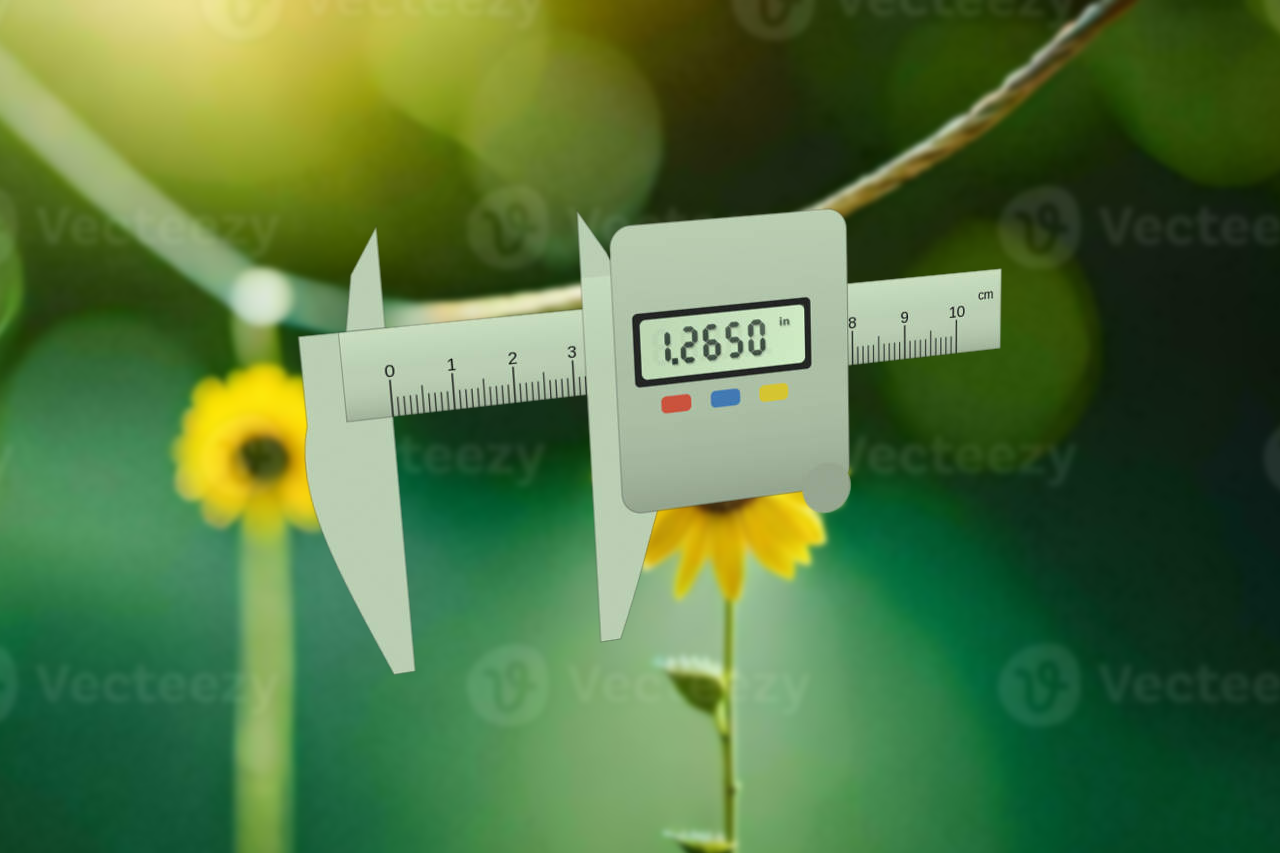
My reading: 1.2650 in
